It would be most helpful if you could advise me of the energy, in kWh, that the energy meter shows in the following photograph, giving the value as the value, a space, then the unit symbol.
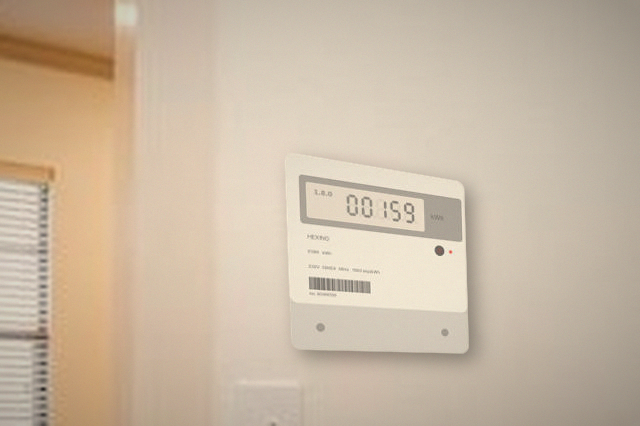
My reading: 159 kWh
